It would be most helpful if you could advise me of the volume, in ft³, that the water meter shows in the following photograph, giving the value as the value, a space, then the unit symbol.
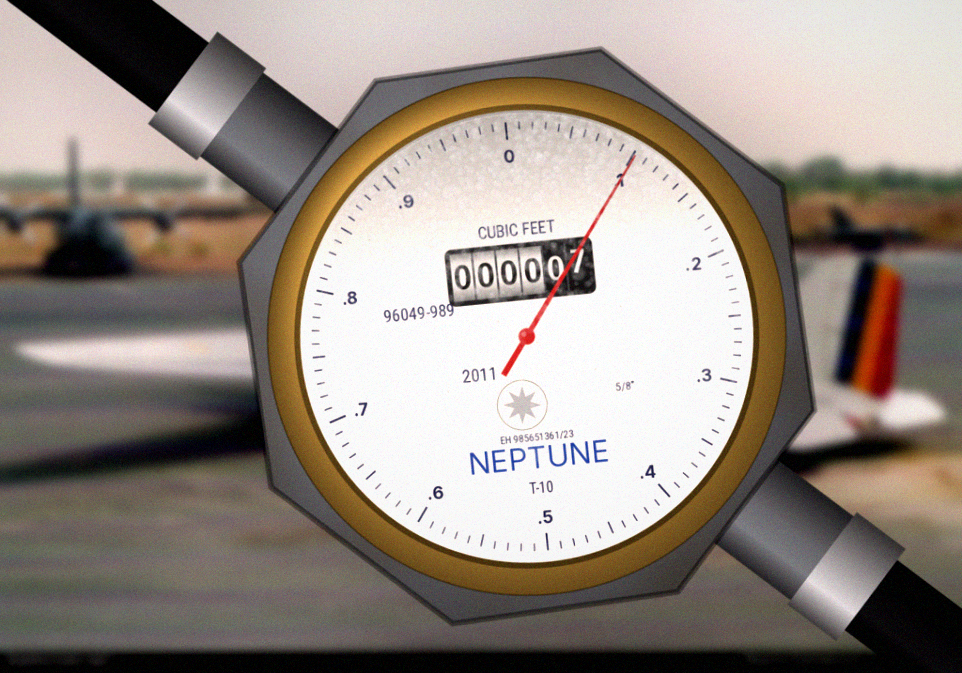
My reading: 7.10 ft³
